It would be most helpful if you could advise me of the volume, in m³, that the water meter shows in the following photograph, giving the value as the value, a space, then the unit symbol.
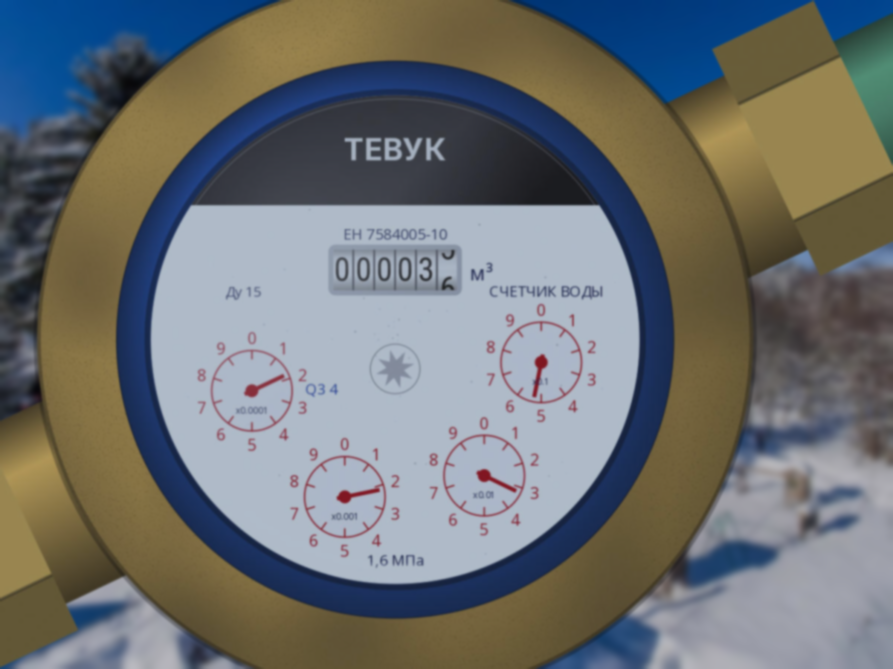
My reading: 35.5321 m³
